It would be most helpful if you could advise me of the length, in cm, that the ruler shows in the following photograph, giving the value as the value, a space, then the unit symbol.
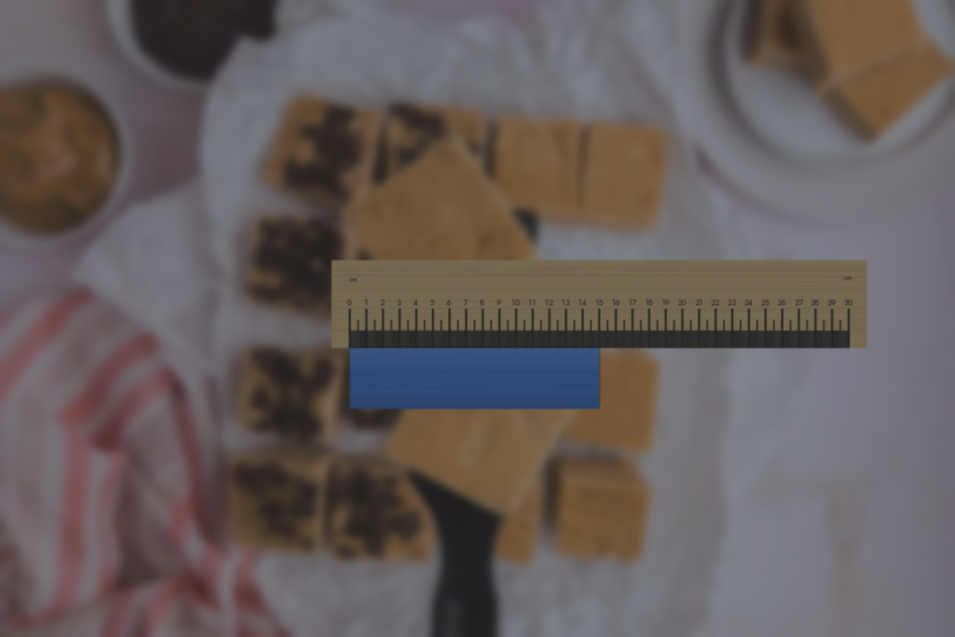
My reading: 15 cm
